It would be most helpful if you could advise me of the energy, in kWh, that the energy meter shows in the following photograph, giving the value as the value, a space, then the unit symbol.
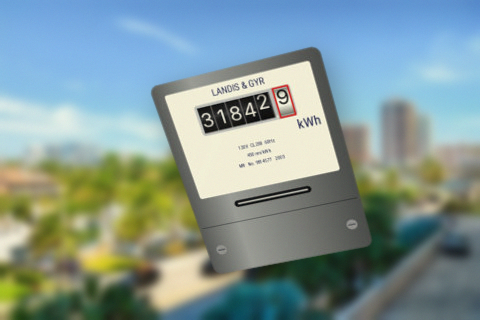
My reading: 31842.9 kWh
